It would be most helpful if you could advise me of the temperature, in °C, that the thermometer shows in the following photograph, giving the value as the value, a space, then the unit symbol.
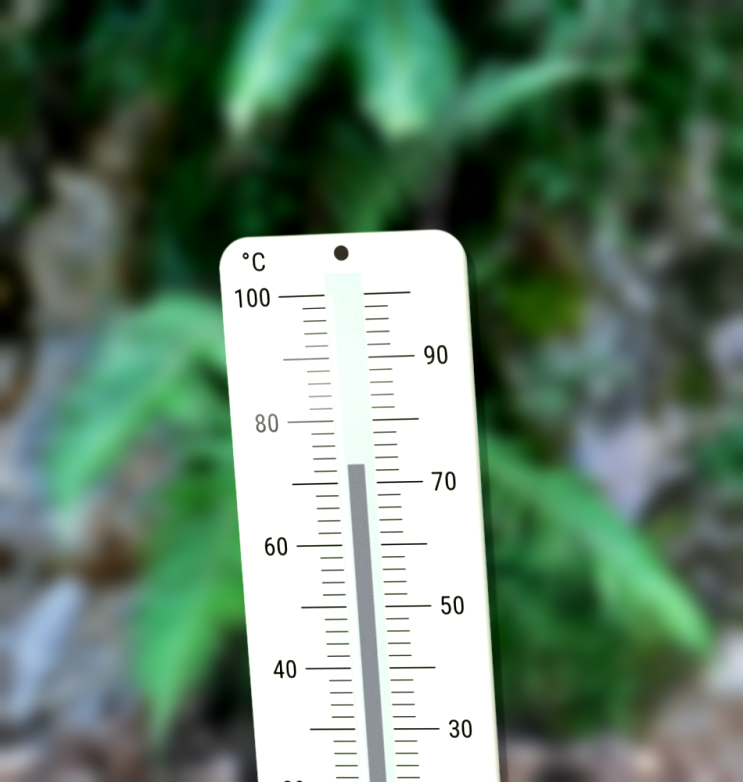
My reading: 73 °C
